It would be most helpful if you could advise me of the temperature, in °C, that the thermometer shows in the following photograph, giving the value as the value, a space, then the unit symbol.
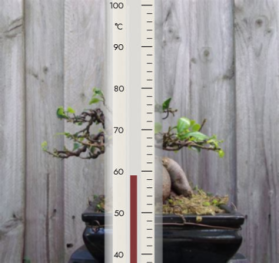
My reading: 59 °C
